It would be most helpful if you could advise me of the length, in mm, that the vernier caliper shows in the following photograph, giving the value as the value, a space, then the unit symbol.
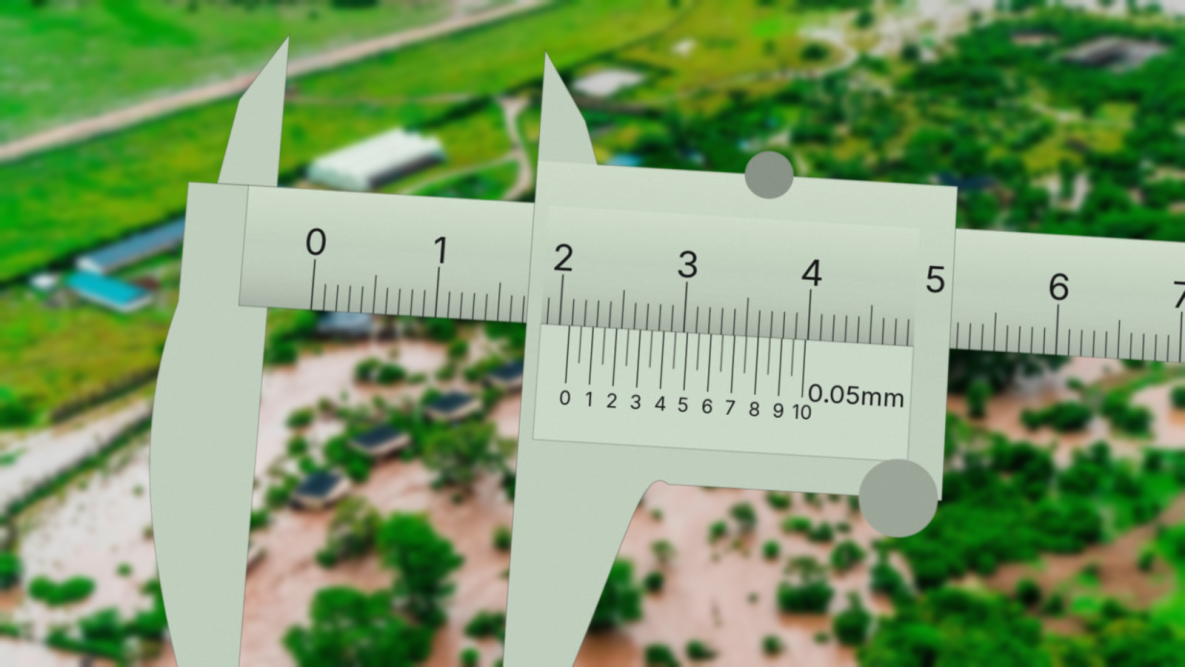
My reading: 20.8 mm
